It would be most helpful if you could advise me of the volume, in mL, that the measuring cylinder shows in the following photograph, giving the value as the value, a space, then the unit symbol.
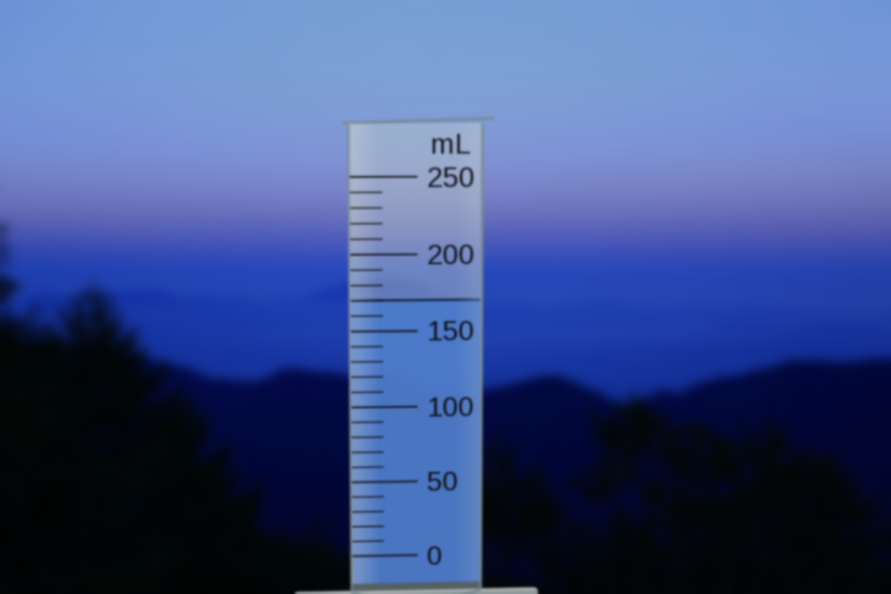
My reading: 170 mL
